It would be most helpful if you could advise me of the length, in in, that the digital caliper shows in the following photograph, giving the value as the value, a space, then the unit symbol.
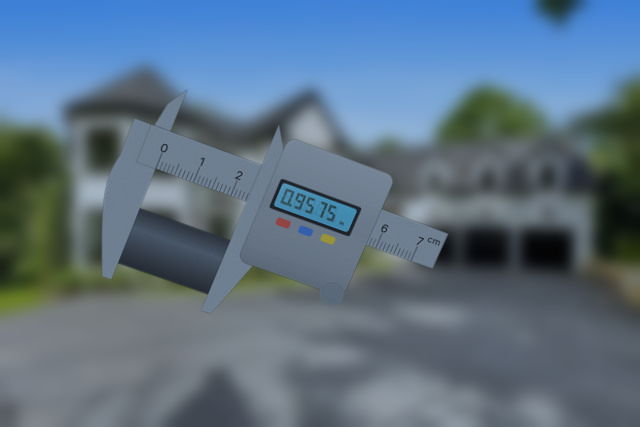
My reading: 0.9575 in
